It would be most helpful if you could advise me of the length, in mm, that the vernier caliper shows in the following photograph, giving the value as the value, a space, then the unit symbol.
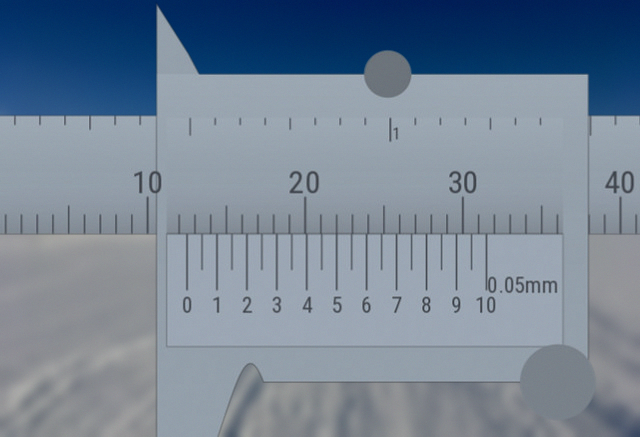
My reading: 12.5 mm
